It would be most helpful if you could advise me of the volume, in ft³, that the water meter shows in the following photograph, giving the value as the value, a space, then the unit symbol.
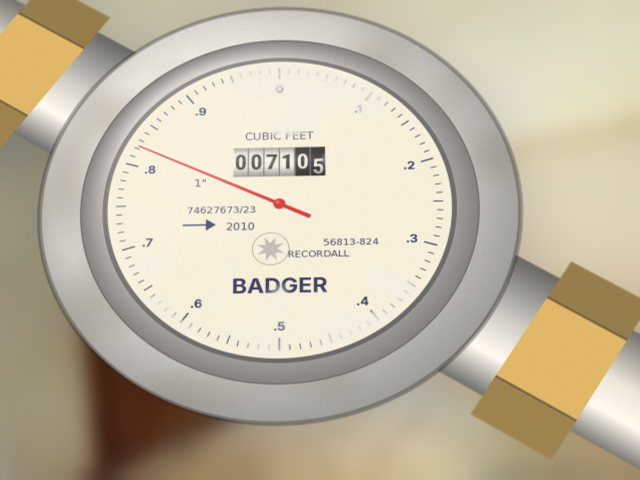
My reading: 7104.82 ft³
